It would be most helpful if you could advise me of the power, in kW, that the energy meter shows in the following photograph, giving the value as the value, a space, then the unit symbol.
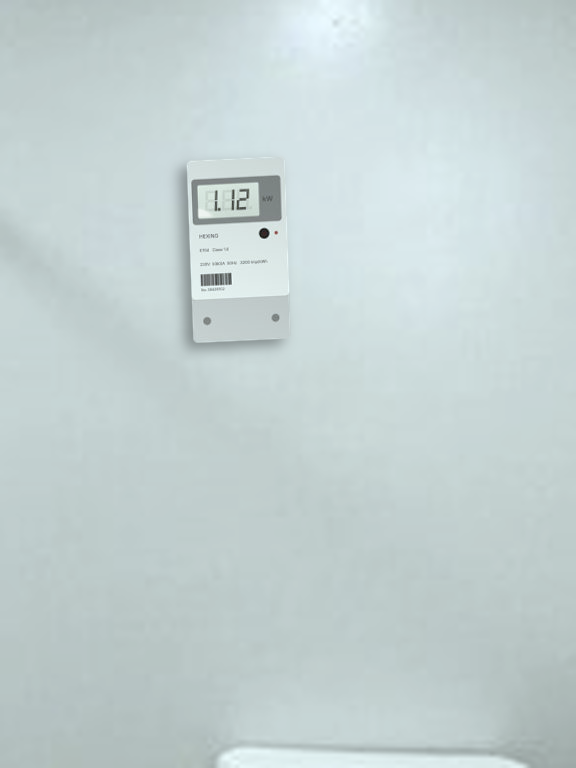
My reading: 1.12 kW
